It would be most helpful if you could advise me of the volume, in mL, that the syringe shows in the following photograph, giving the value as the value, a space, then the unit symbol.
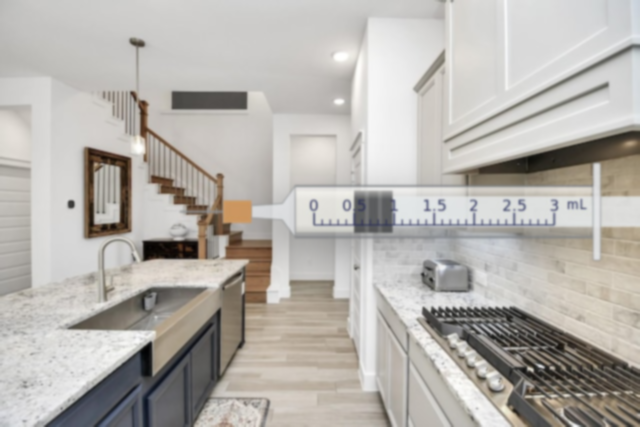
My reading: 0.5 mL
